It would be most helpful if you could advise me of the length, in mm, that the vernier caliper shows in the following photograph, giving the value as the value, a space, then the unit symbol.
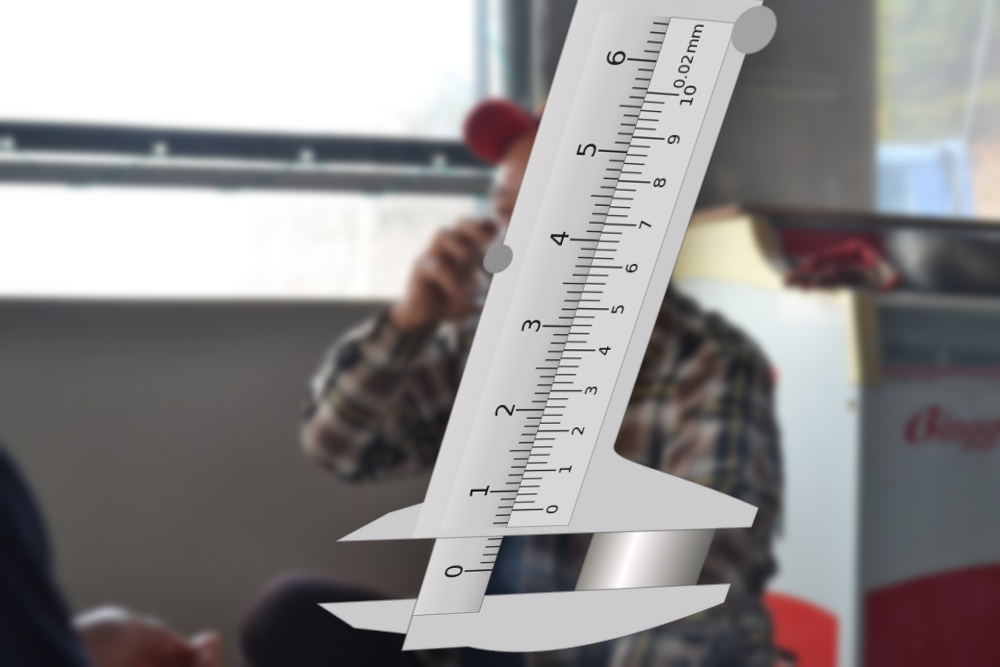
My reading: 7.6 mm
